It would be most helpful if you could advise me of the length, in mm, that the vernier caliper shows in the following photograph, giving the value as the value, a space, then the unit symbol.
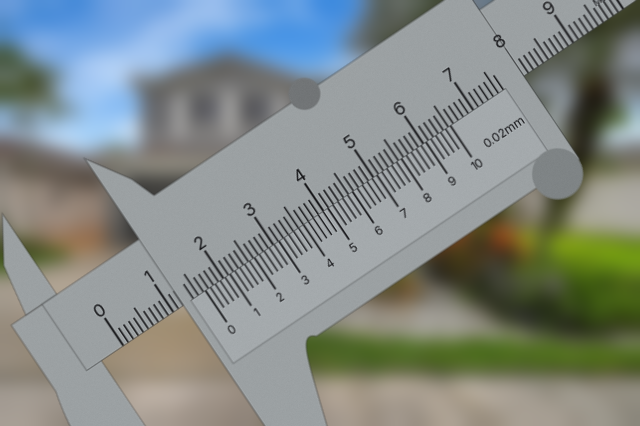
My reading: 16.4 mm
